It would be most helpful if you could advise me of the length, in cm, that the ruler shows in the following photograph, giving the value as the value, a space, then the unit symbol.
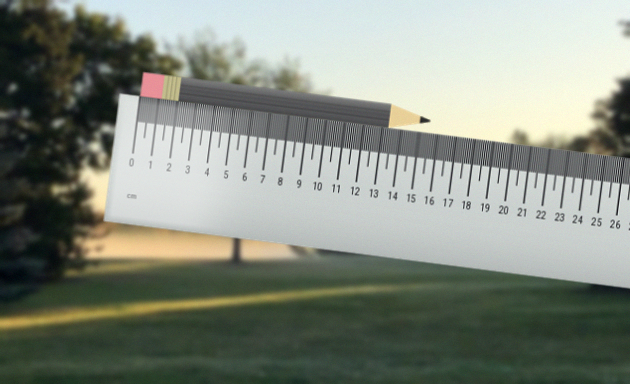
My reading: 15.5 cm
